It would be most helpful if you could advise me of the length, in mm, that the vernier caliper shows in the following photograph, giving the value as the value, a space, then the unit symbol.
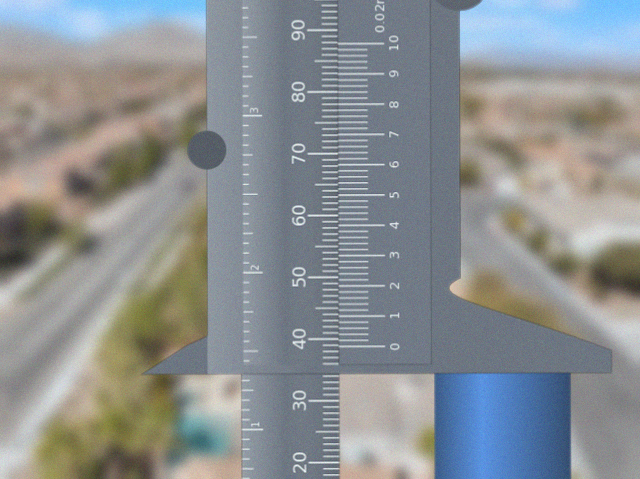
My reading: 38.8 mm
